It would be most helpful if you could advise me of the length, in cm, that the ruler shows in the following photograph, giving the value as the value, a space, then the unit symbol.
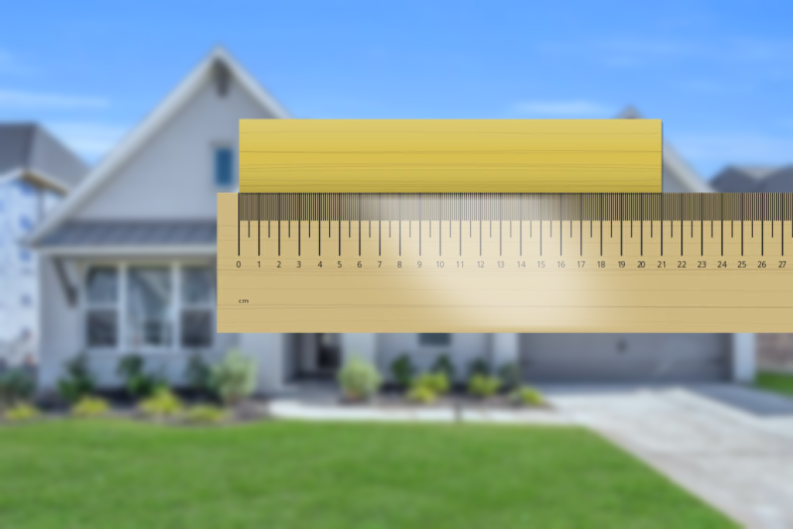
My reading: 21 cm
